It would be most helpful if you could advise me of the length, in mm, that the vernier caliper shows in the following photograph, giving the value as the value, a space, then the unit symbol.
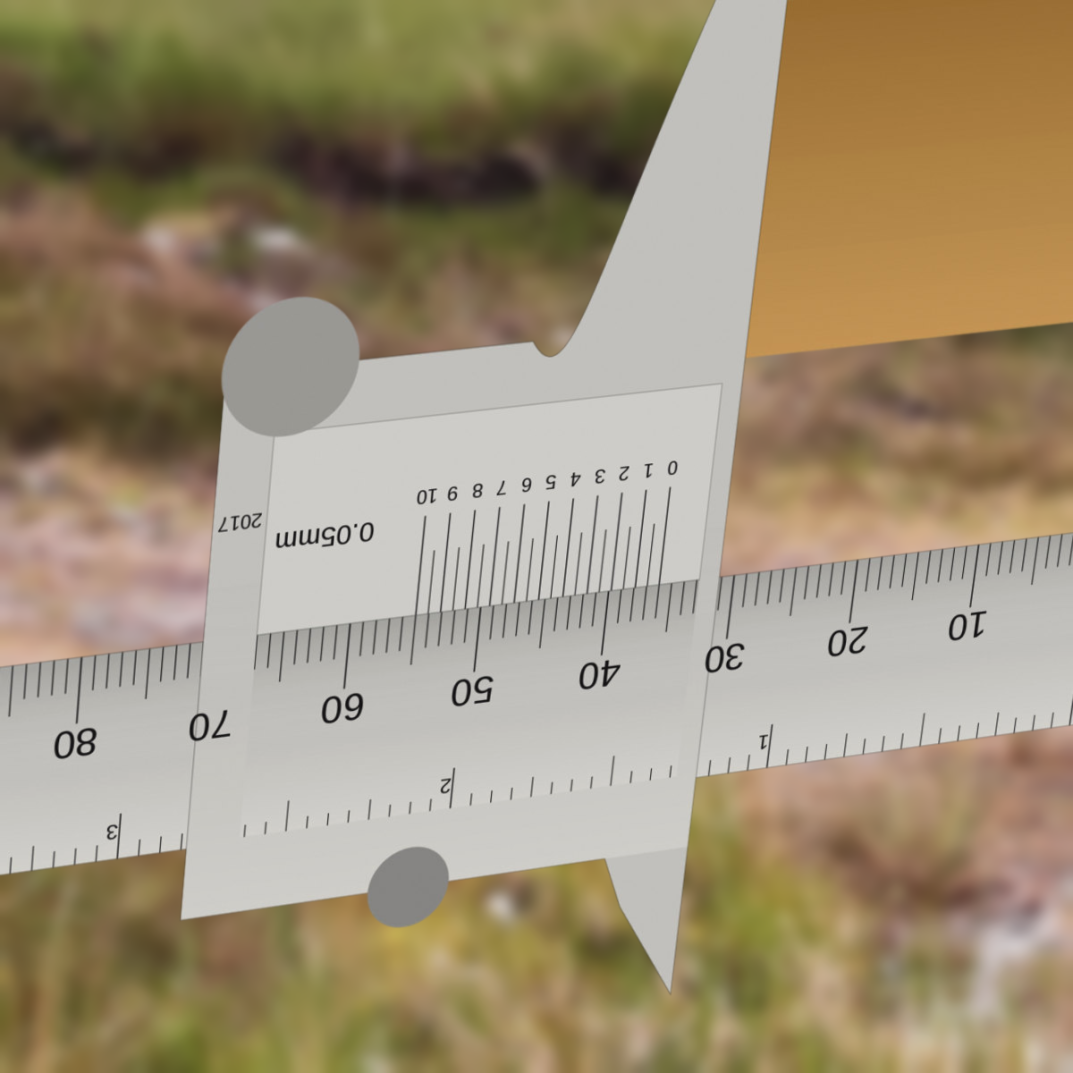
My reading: 36.0 mm
